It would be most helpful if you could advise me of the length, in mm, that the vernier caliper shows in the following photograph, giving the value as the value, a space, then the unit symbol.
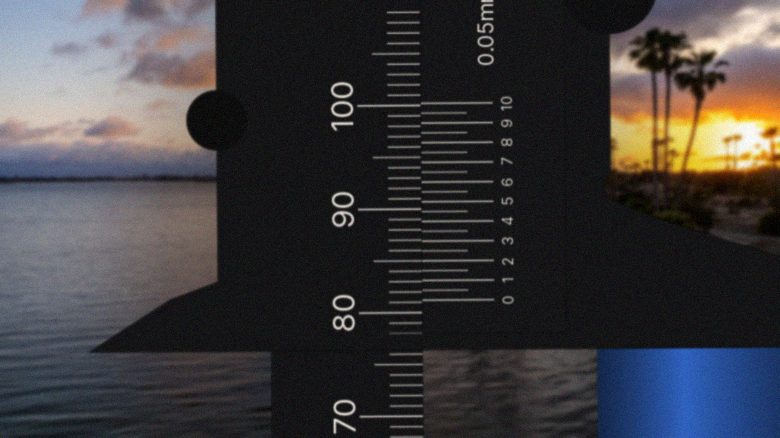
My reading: 81.2 mm
